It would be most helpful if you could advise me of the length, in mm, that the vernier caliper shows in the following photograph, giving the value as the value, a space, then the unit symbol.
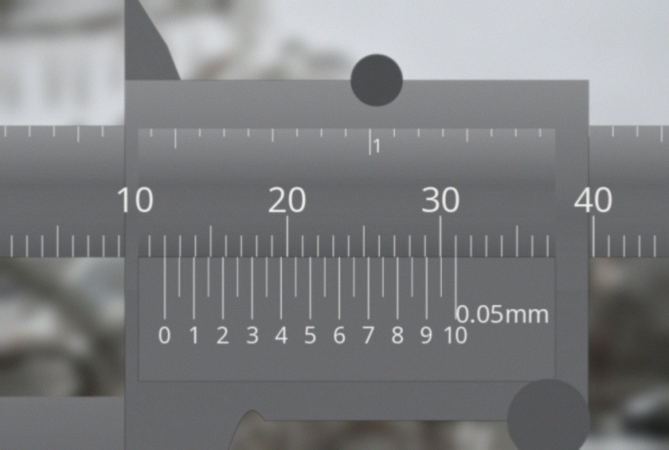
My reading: 12.0 mm
